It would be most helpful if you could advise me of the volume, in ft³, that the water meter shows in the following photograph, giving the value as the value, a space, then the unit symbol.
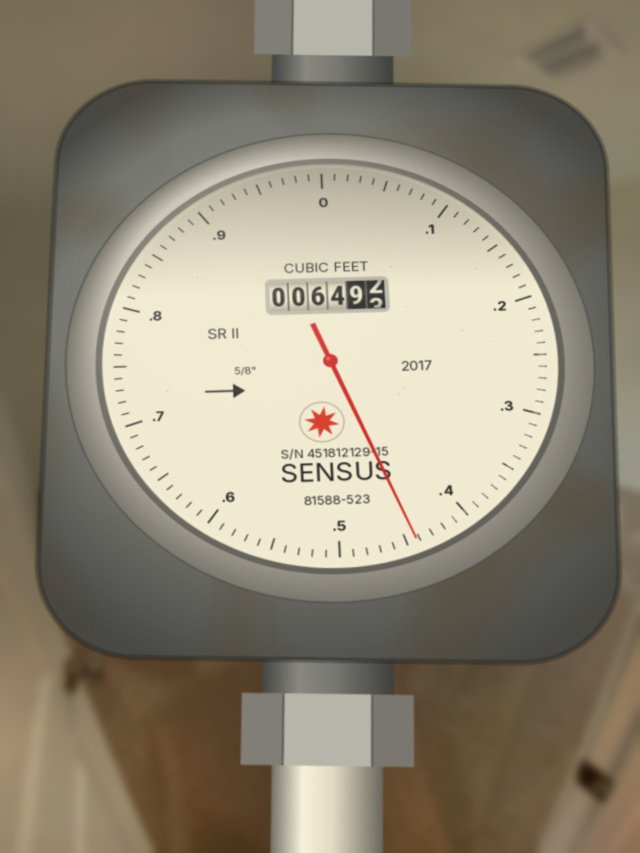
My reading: 6492.44 ft³
